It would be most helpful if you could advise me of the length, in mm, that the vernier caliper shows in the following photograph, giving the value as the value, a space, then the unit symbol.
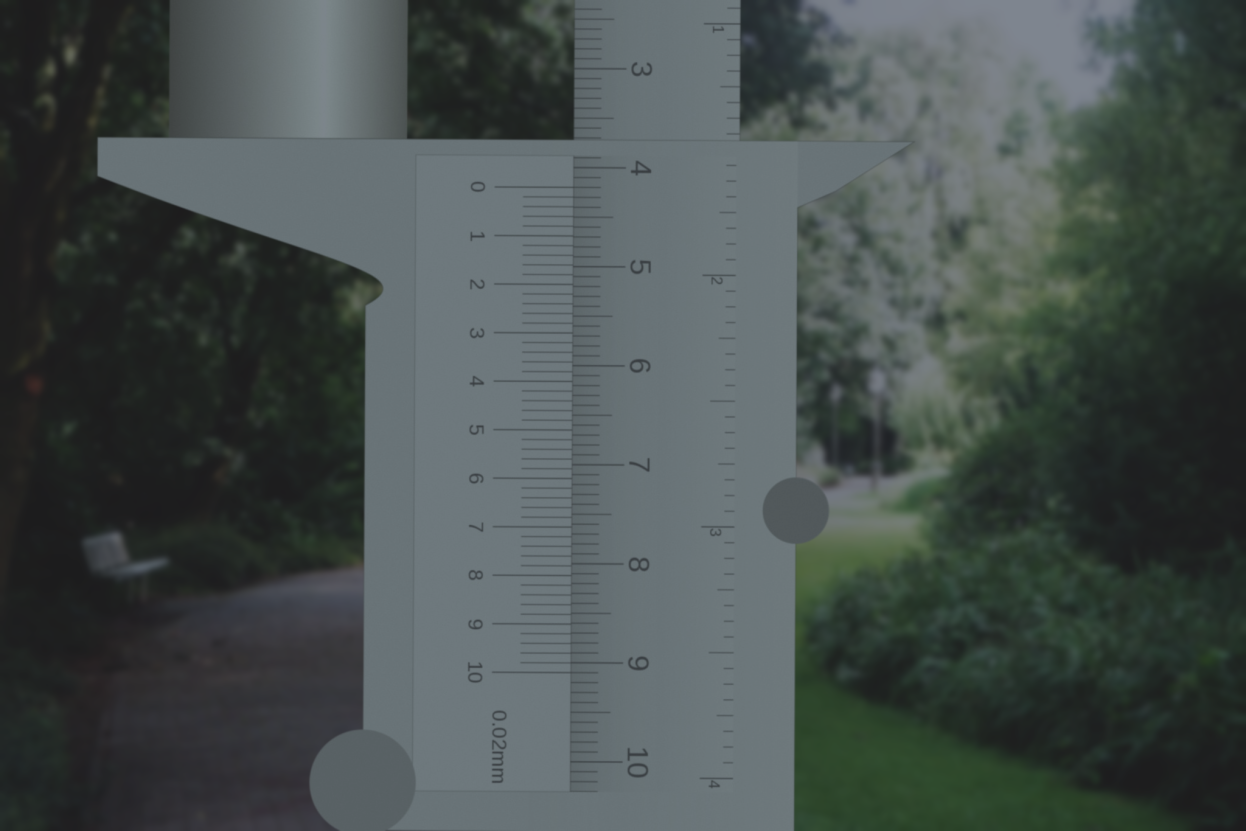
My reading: 42.0 mm
